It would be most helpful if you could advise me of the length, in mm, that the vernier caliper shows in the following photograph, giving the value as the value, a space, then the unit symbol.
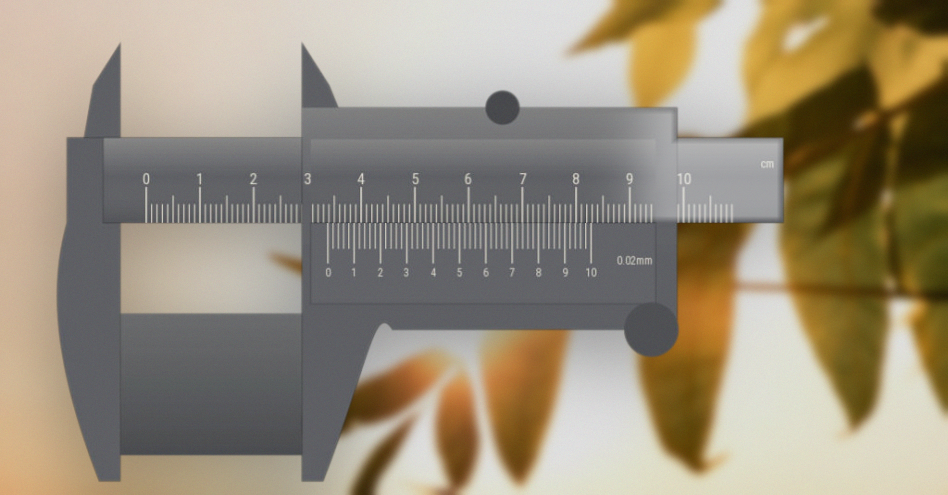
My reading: 33.8 mm
